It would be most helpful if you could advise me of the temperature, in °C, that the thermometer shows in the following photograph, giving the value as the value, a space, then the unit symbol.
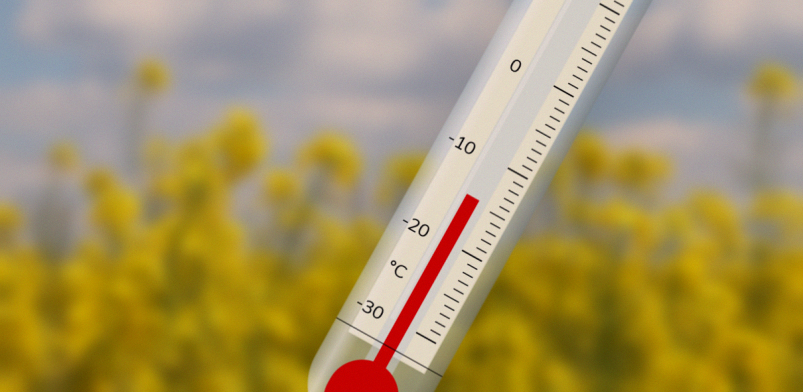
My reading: -14.5 °C
